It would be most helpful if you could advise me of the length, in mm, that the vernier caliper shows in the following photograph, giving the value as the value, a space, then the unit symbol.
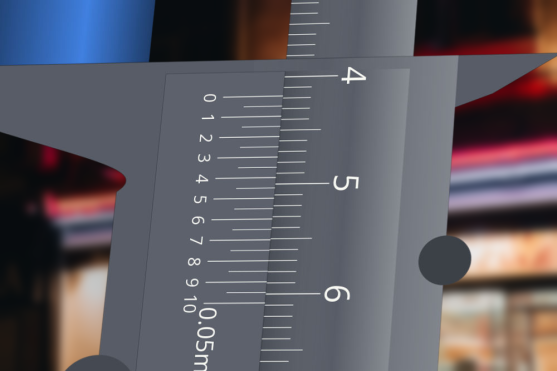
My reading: 41.8 mm
